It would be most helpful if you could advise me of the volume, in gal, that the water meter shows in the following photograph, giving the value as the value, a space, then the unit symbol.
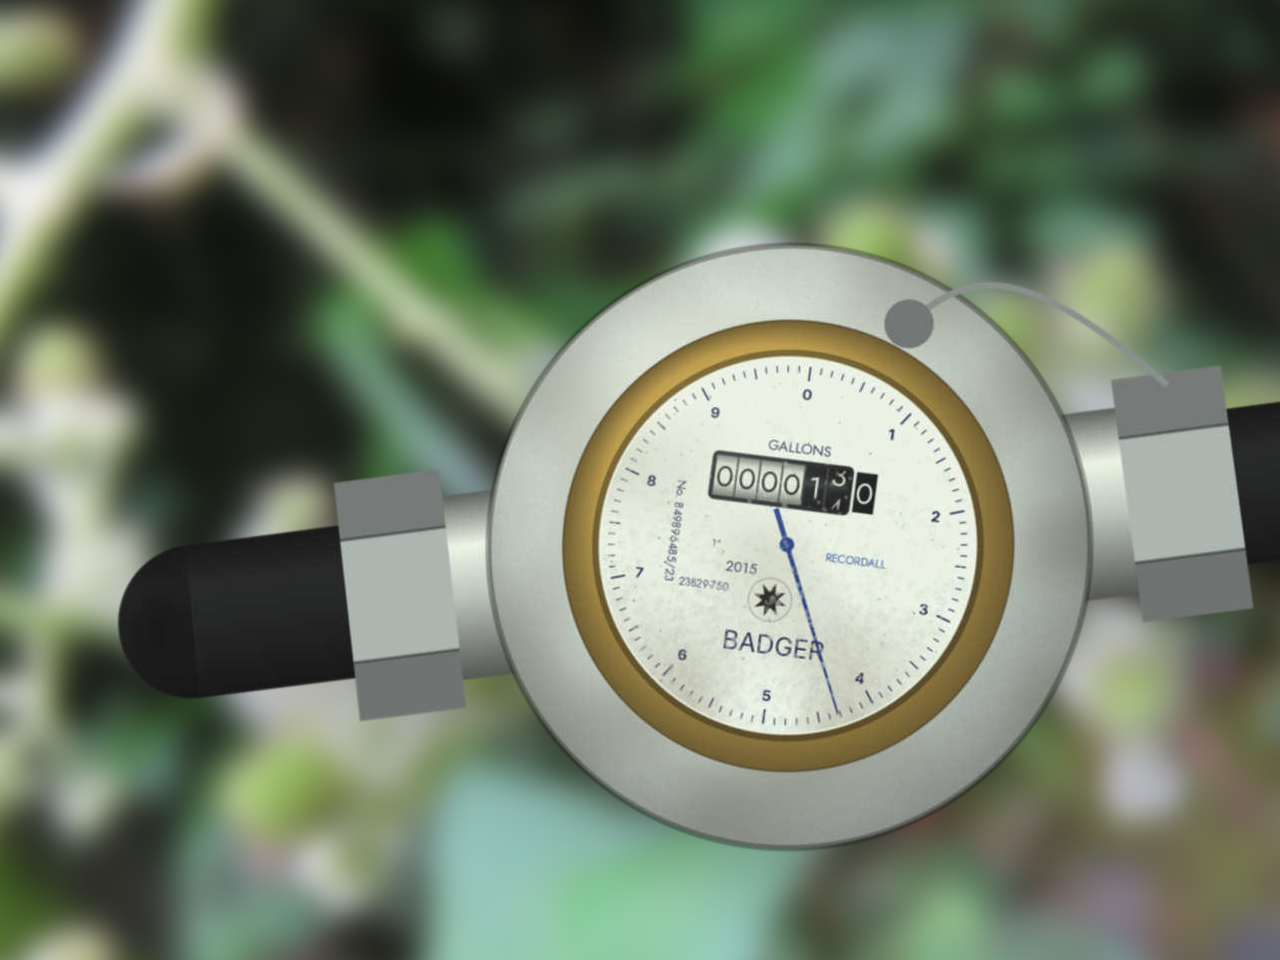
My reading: 134.3 gal
